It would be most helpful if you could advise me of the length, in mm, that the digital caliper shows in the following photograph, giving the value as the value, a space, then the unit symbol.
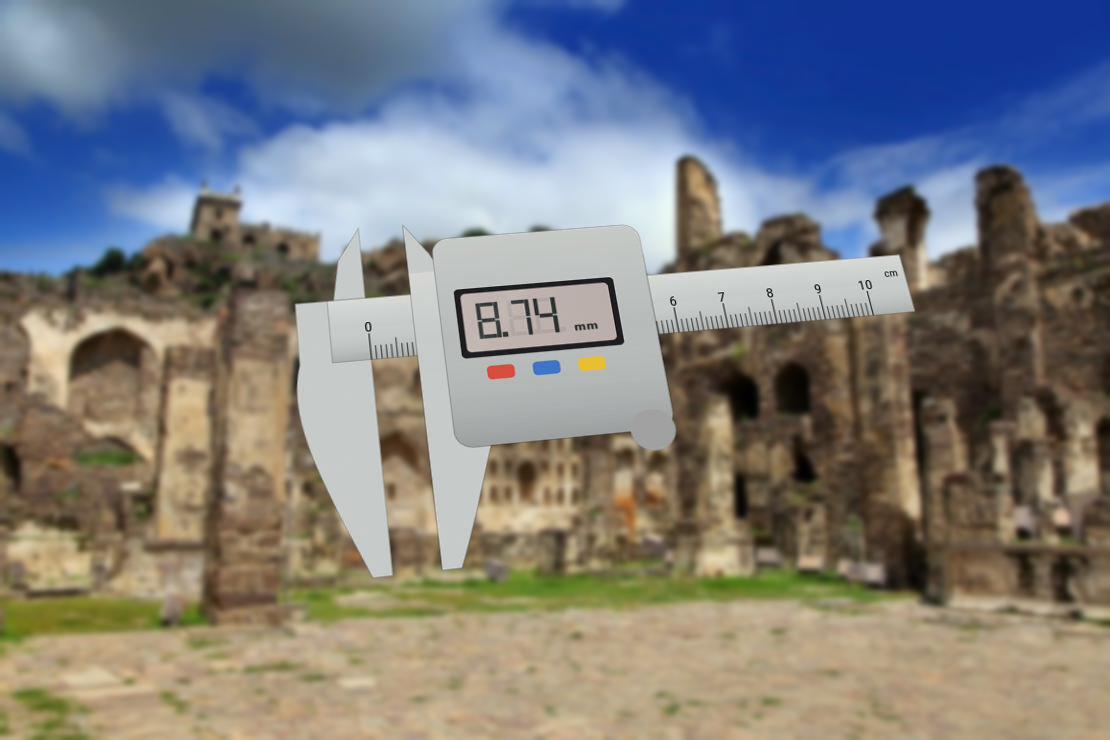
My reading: 8.74 mm
